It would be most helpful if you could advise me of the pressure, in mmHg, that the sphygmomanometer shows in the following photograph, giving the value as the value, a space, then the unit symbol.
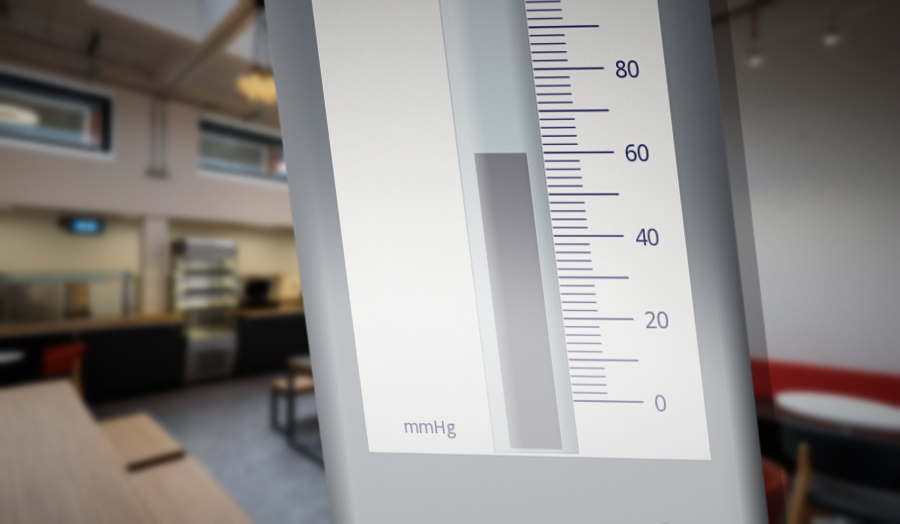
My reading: 60 mmHg
